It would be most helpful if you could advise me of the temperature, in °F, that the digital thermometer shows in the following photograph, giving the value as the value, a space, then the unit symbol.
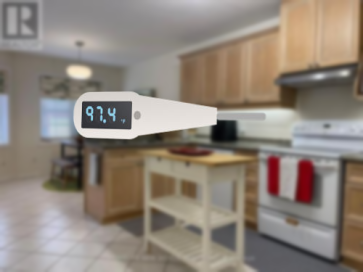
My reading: 97.4 °F
